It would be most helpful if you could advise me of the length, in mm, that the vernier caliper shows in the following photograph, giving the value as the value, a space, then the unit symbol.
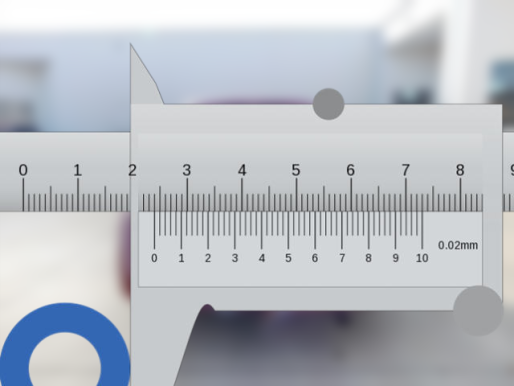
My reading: 24.0 mm
